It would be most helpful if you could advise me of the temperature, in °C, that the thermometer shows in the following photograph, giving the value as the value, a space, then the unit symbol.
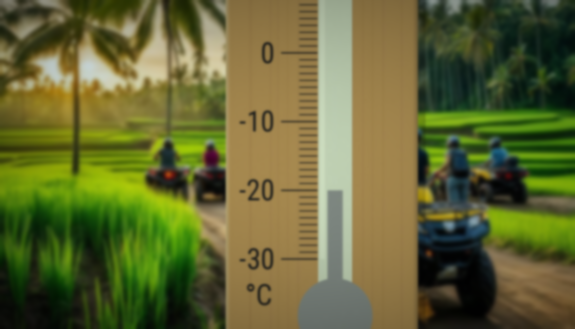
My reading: -20 °C
